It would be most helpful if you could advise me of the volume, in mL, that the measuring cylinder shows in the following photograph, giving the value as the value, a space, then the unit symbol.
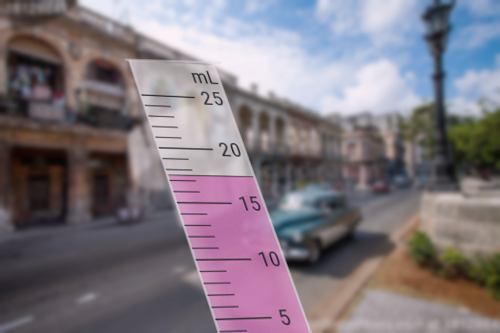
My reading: 17.5 mL
